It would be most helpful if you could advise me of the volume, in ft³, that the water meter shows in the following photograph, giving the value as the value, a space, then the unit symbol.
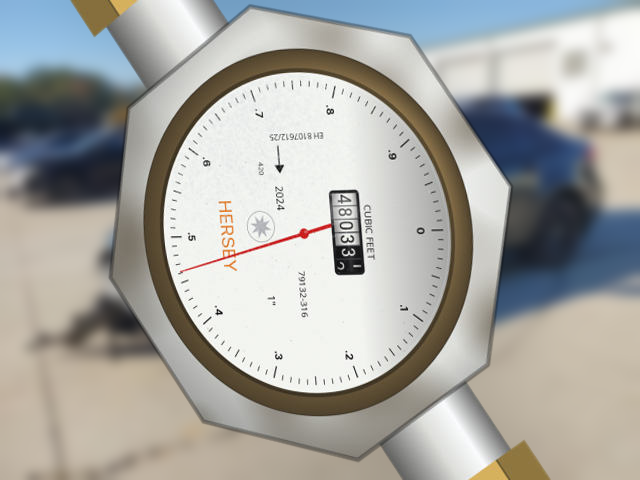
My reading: 480331.46 ft³
